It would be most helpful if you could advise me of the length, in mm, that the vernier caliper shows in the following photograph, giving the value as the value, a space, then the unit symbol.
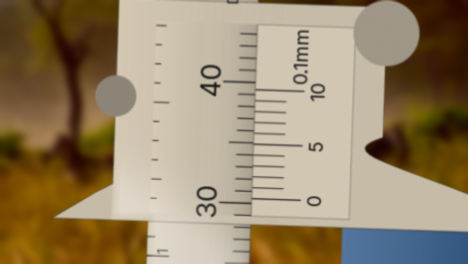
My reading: 30.4 mm
